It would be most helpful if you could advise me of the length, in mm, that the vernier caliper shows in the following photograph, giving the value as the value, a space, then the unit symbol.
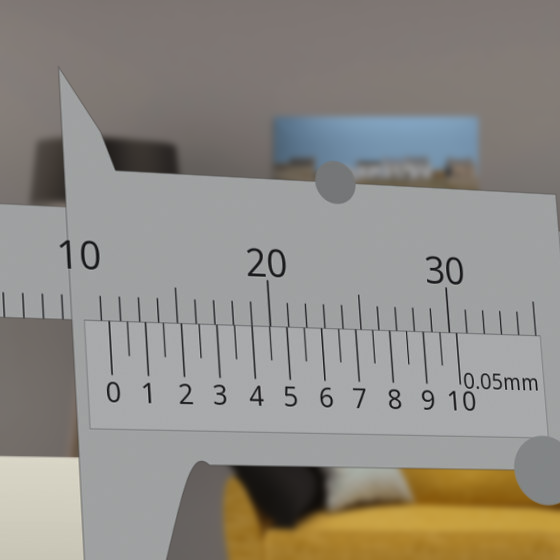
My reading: 11.4 mm
